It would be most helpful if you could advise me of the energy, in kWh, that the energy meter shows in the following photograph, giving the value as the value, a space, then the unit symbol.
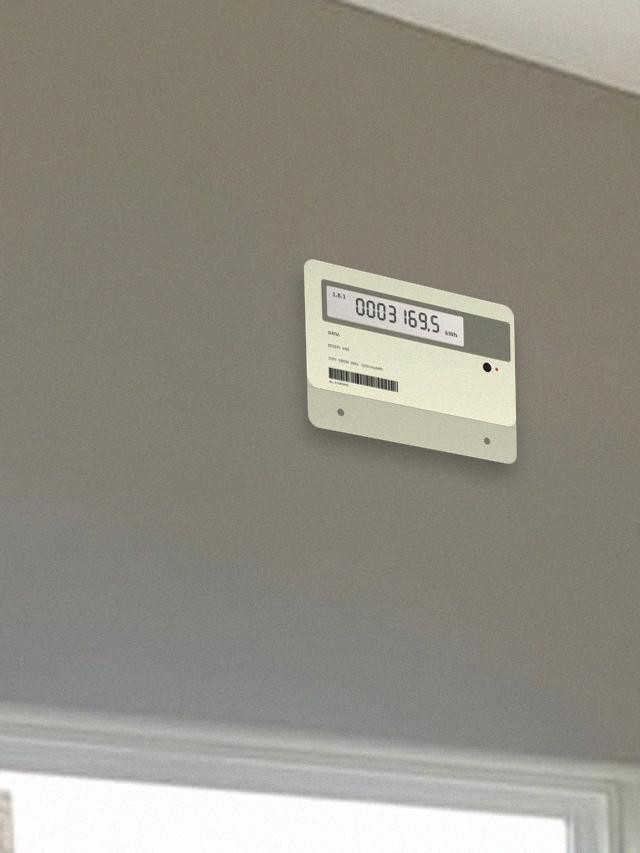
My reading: 3169.5 kWh
